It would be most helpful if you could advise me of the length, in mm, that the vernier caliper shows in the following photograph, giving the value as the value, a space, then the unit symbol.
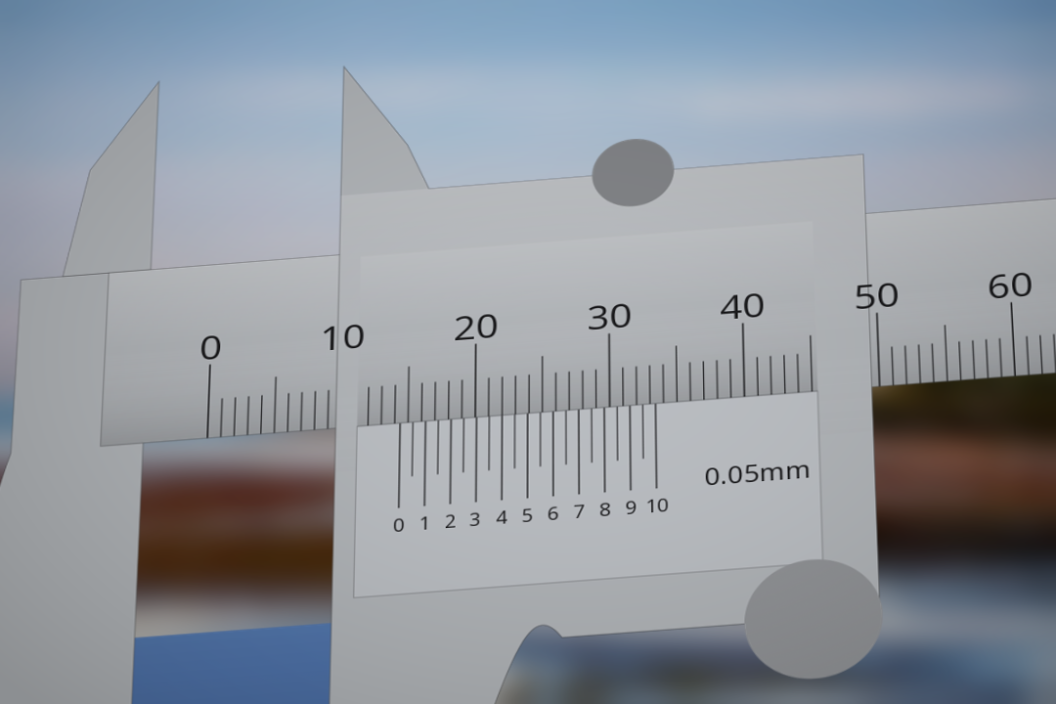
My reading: 14.4 mm
